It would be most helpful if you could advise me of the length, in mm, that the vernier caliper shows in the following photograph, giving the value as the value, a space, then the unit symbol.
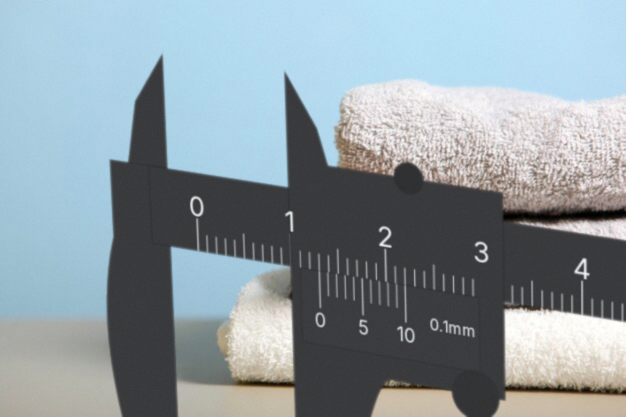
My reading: 13.0 mm
